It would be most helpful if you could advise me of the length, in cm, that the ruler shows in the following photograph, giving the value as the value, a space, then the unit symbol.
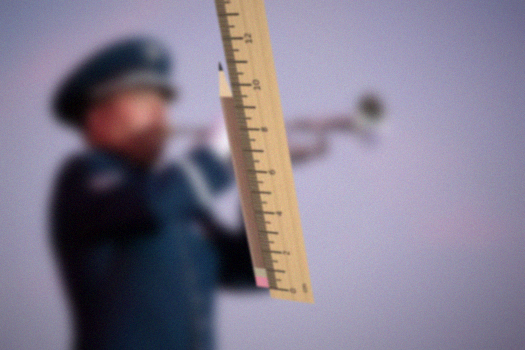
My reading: 11 cm
